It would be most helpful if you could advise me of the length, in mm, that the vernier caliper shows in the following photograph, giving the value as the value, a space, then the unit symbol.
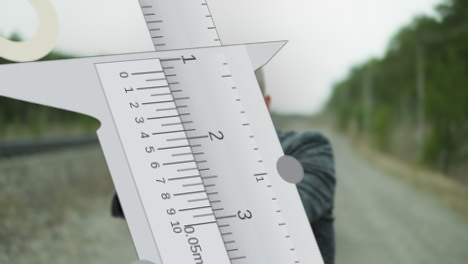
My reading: 11.4 mm
